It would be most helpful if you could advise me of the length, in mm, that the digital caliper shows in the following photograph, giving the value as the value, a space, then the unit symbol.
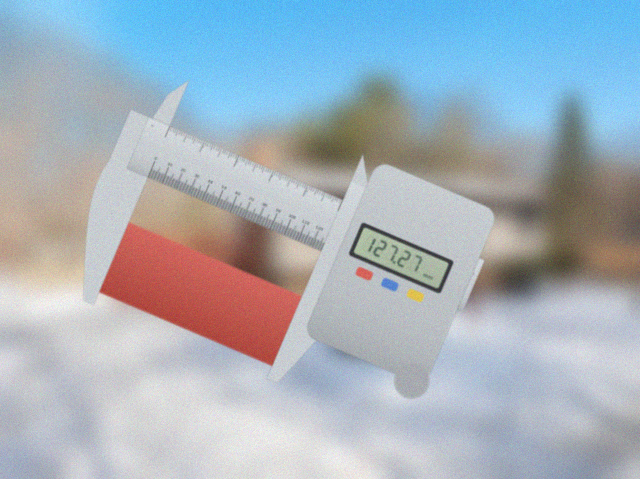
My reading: 127.27 mm
